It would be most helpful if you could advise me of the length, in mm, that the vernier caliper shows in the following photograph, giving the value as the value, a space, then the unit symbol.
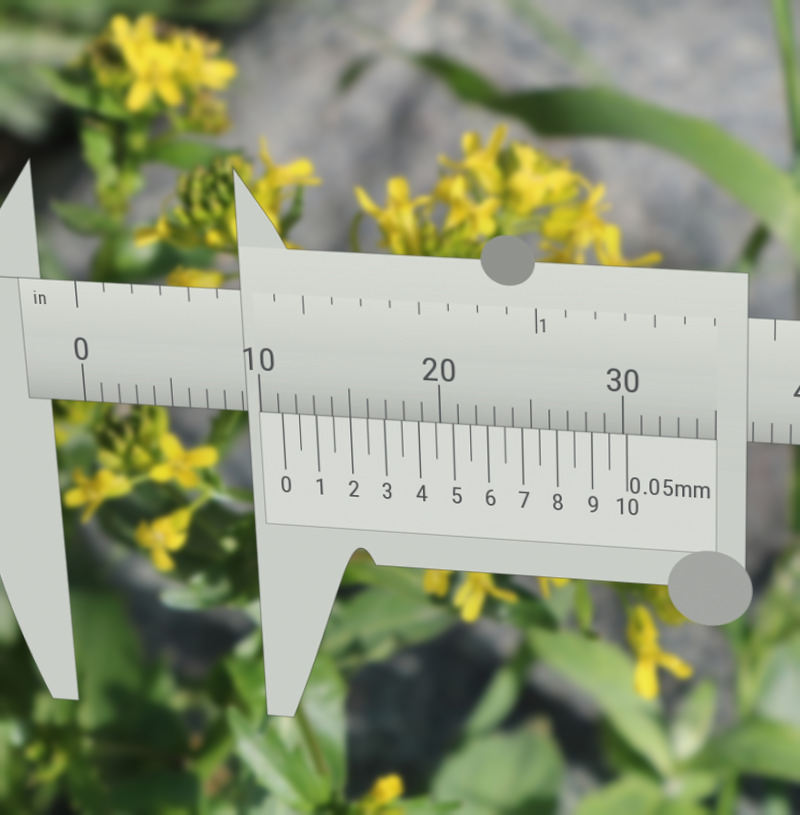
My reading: 11.2 mm
